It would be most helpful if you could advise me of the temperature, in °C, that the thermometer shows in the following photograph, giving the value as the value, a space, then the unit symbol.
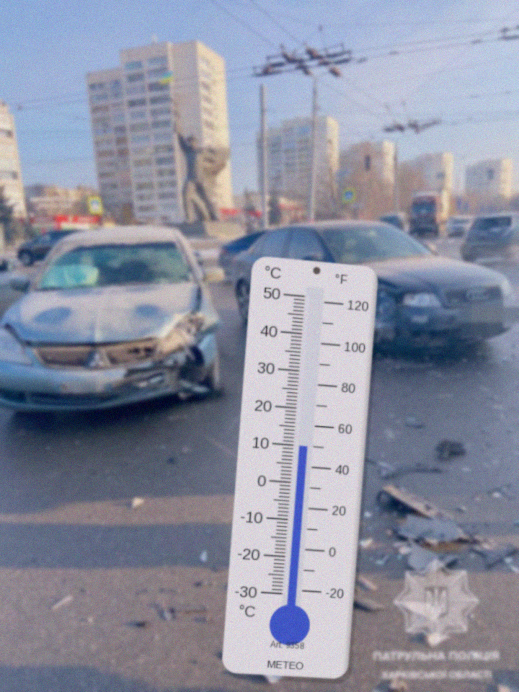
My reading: 10 °C
